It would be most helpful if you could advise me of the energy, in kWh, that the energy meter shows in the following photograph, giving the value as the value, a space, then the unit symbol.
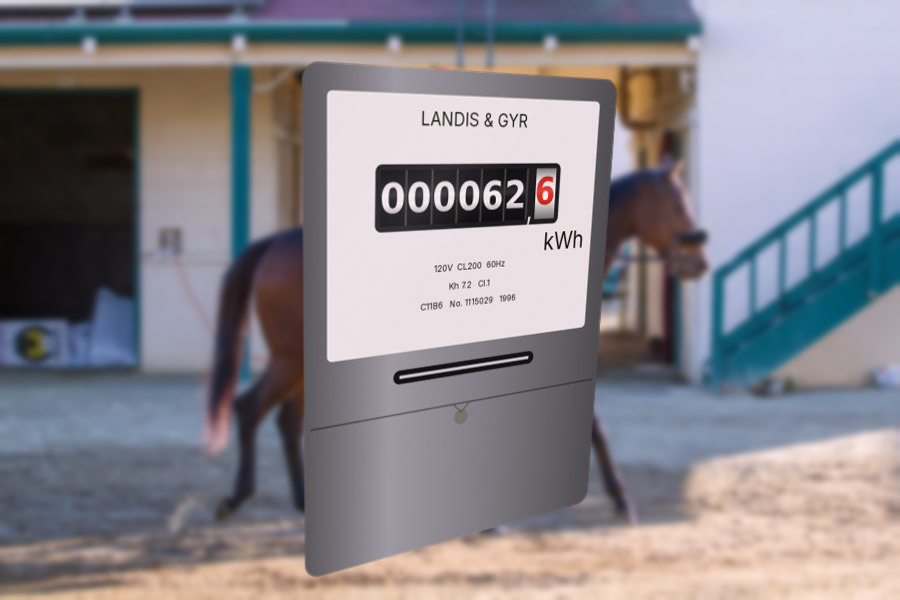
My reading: 62.6 kWh
